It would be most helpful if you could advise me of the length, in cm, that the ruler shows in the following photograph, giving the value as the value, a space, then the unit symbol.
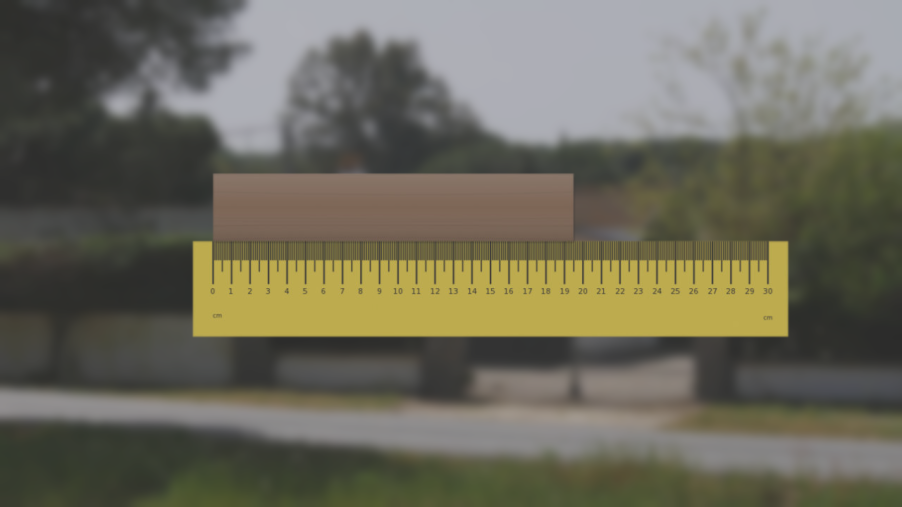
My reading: 19.5 cm
